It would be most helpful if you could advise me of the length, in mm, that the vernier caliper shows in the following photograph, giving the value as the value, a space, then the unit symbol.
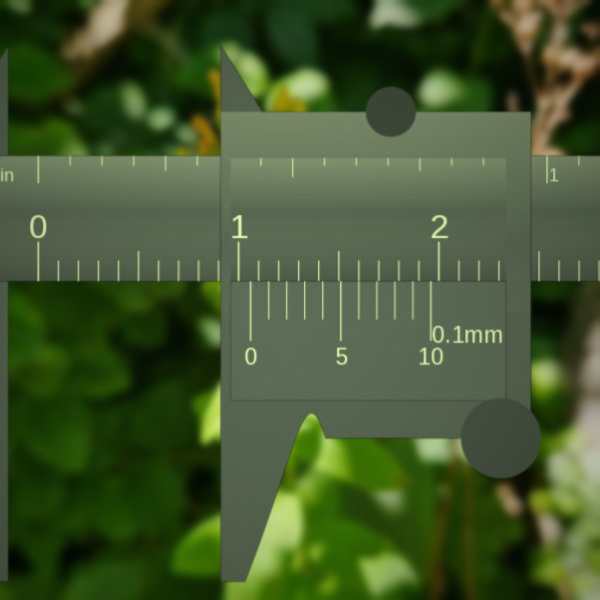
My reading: 10.6 mm
